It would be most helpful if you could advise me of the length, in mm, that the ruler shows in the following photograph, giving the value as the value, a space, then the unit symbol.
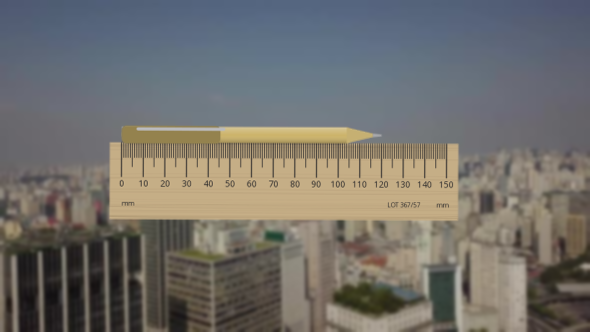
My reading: 120 mm
